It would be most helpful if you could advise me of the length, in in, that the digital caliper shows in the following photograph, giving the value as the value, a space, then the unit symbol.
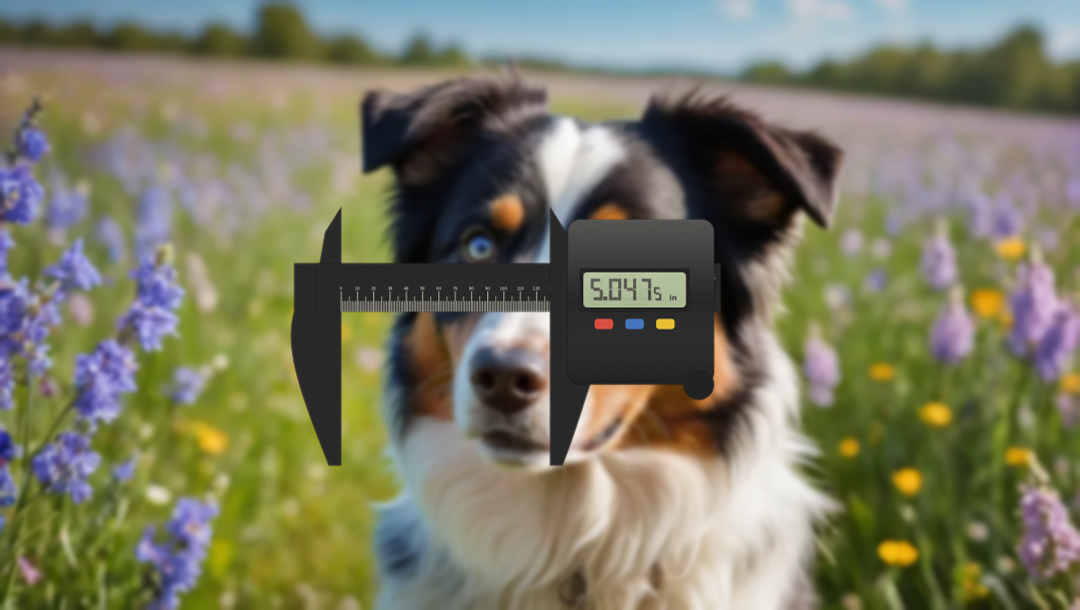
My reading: 5.0475 in
